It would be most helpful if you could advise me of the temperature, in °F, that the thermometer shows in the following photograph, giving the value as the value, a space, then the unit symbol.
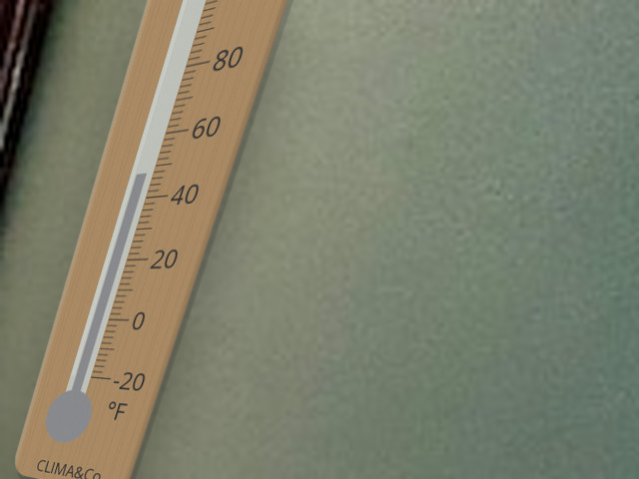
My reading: 48 °F
